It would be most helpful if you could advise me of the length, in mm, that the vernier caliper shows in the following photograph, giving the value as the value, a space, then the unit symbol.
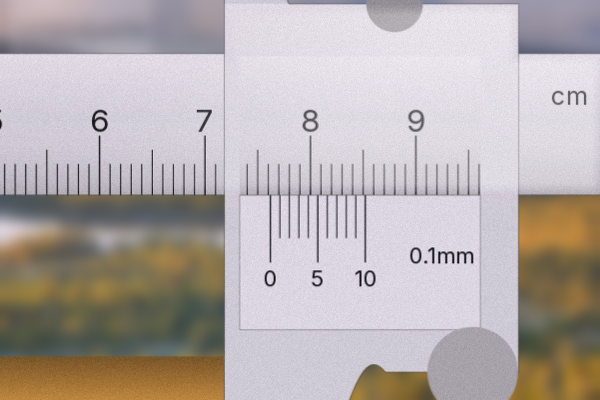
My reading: 76.2 mm
